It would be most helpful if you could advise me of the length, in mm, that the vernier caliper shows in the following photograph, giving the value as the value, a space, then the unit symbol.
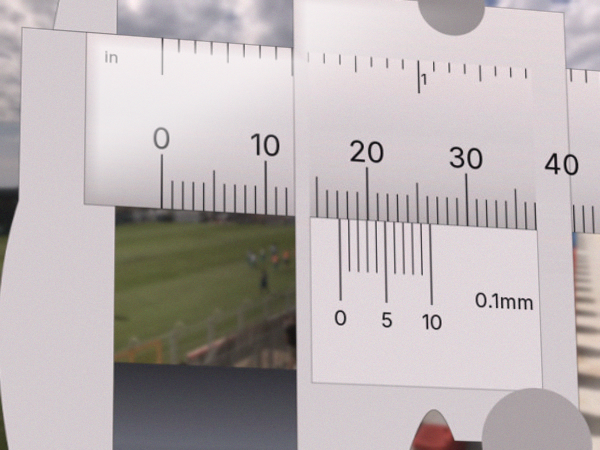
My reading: 17.2 mm
